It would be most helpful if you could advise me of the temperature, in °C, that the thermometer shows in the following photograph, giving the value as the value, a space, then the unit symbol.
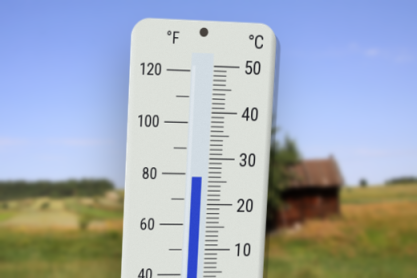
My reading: 26 °C
